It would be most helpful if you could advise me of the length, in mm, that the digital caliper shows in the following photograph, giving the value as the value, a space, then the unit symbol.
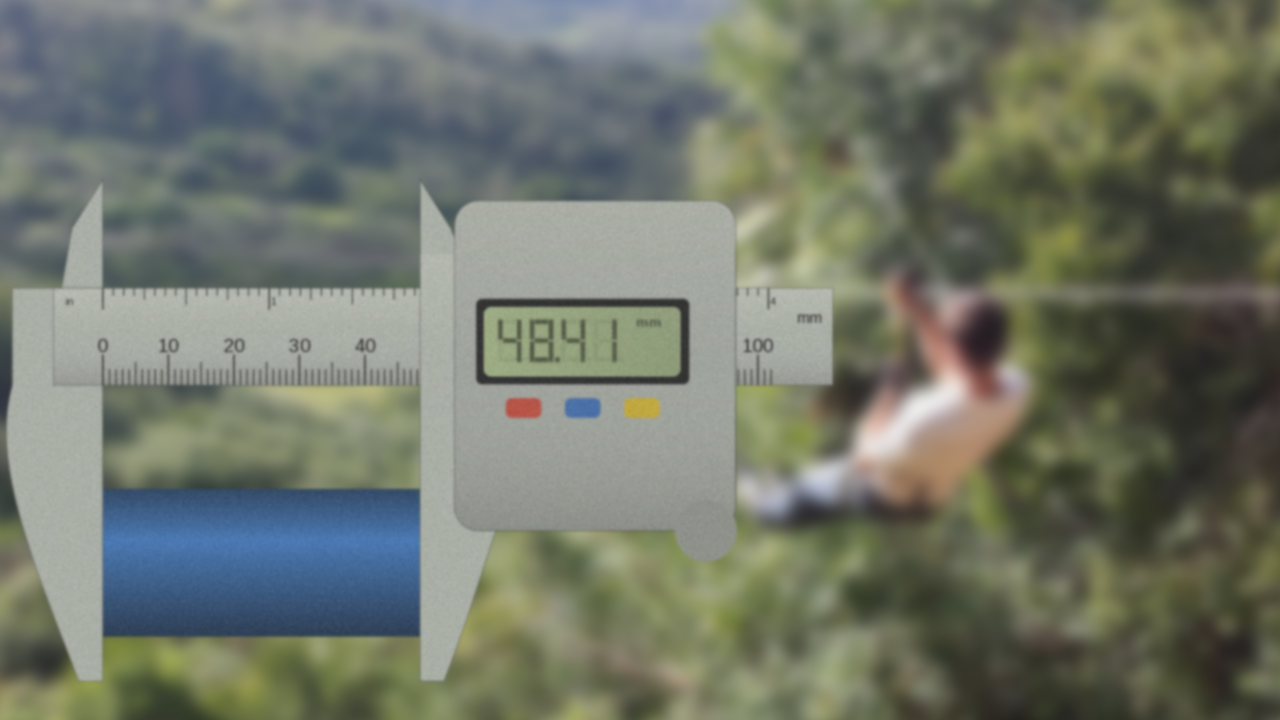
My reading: 48.41 mm
